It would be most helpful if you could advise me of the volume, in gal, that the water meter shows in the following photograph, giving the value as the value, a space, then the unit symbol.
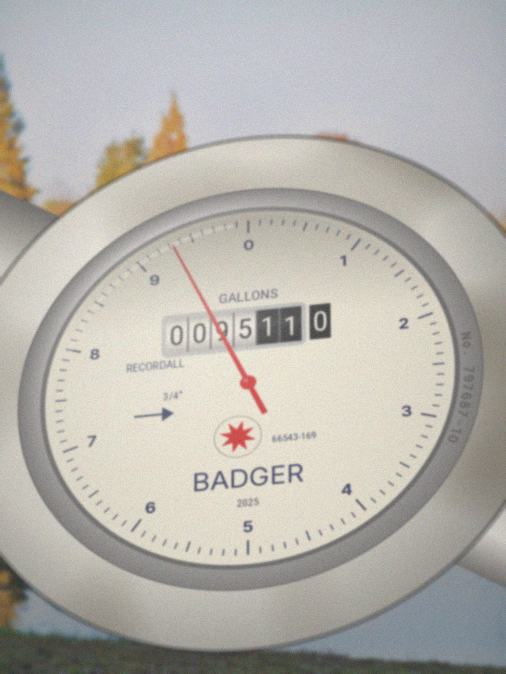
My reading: 95109.3 gal
